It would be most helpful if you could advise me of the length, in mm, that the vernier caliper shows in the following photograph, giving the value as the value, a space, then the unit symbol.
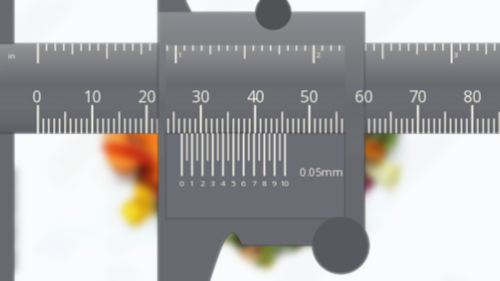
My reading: 26.5 mm
